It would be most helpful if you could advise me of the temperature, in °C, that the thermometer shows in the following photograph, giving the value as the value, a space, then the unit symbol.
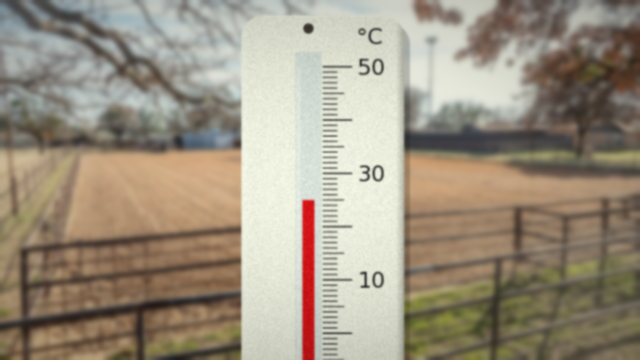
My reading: 25 °C
